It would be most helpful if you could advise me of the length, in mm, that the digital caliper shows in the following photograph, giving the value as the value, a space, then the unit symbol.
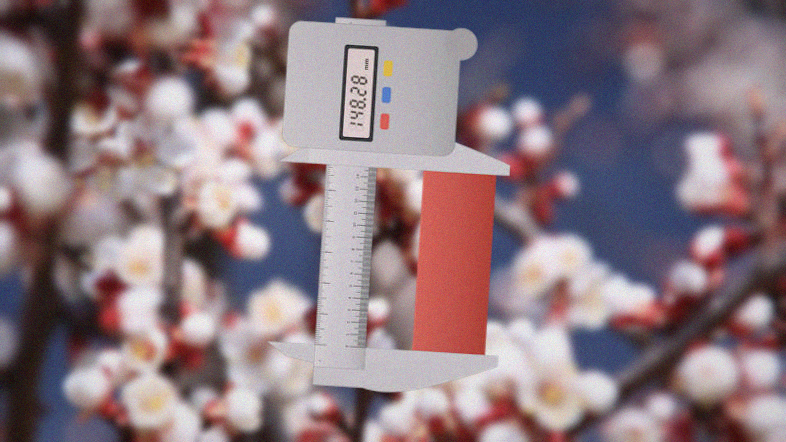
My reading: 148.28 mm
